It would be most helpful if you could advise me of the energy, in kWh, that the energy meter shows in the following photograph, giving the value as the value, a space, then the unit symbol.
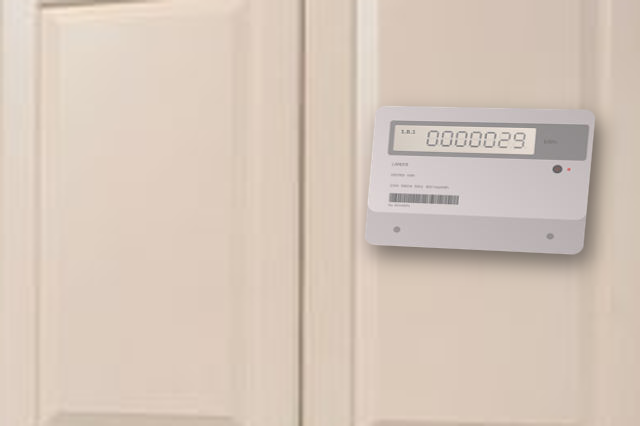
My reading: 29 kWh
